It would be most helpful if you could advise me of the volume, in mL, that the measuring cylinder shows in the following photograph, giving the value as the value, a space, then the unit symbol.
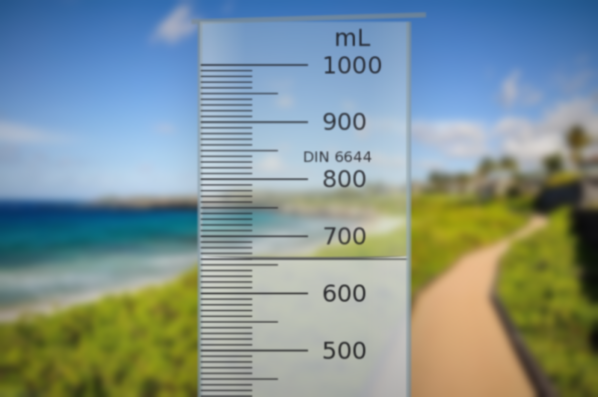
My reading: 660 mL
